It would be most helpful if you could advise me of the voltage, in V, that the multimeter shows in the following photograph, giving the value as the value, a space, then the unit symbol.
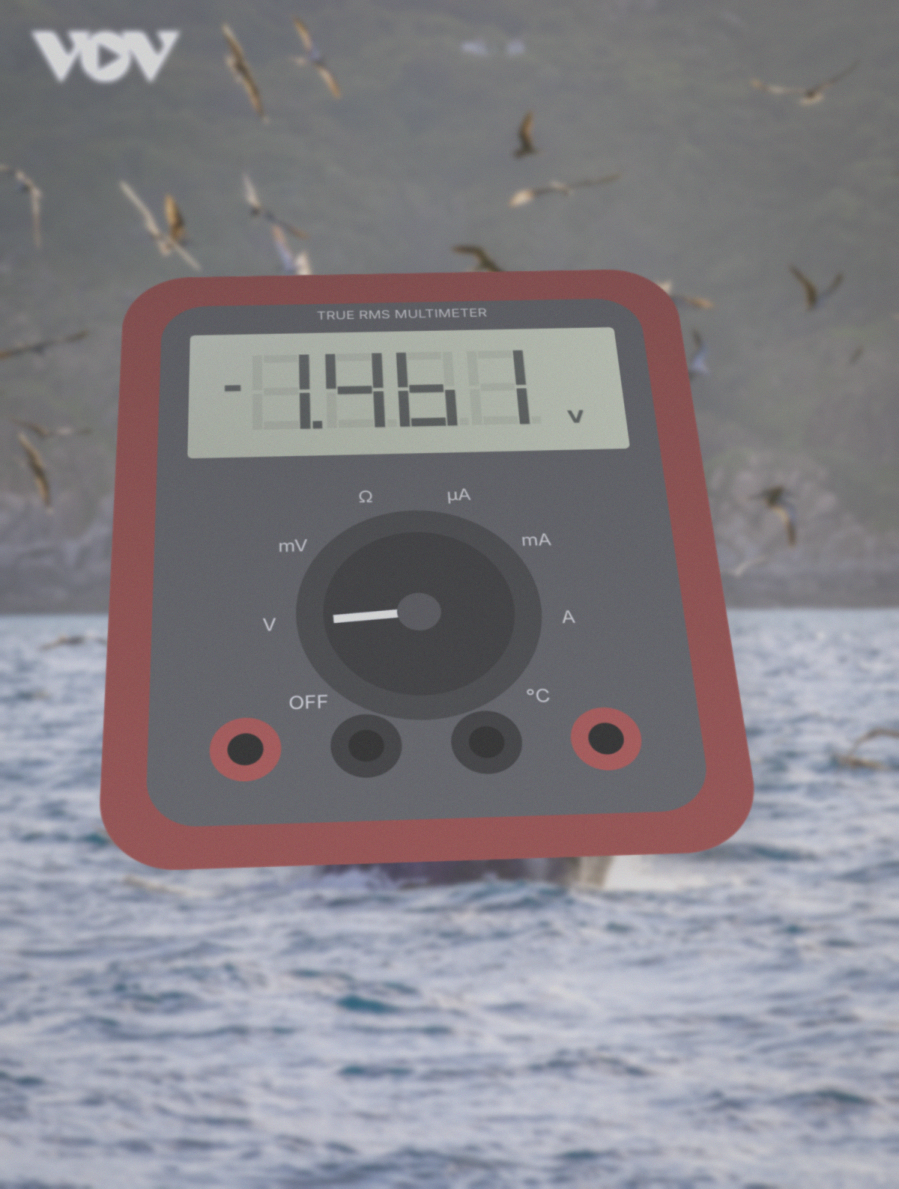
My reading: -1.461 V
